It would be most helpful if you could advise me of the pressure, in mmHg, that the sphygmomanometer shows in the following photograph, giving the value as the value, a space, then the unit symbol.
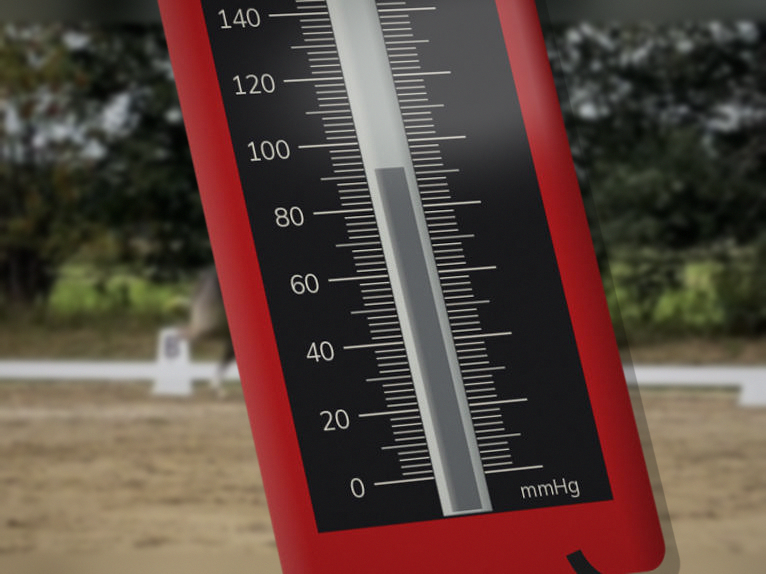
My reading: 92 mmHg
